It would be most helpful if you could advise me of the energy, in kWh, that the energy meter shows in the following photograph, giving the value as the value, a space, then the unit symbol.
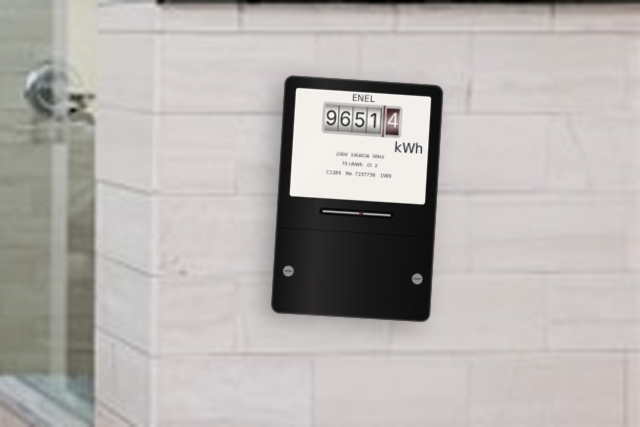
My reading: 9651.4 kWh
